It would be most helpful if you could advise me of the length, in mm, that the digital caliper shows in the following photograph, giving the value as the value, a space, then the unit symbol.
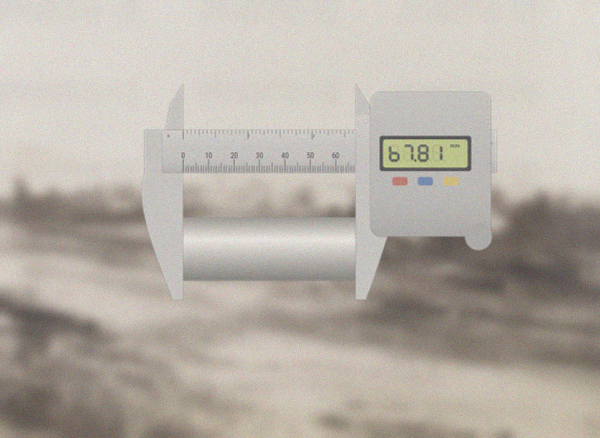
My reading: 67.81 mm
